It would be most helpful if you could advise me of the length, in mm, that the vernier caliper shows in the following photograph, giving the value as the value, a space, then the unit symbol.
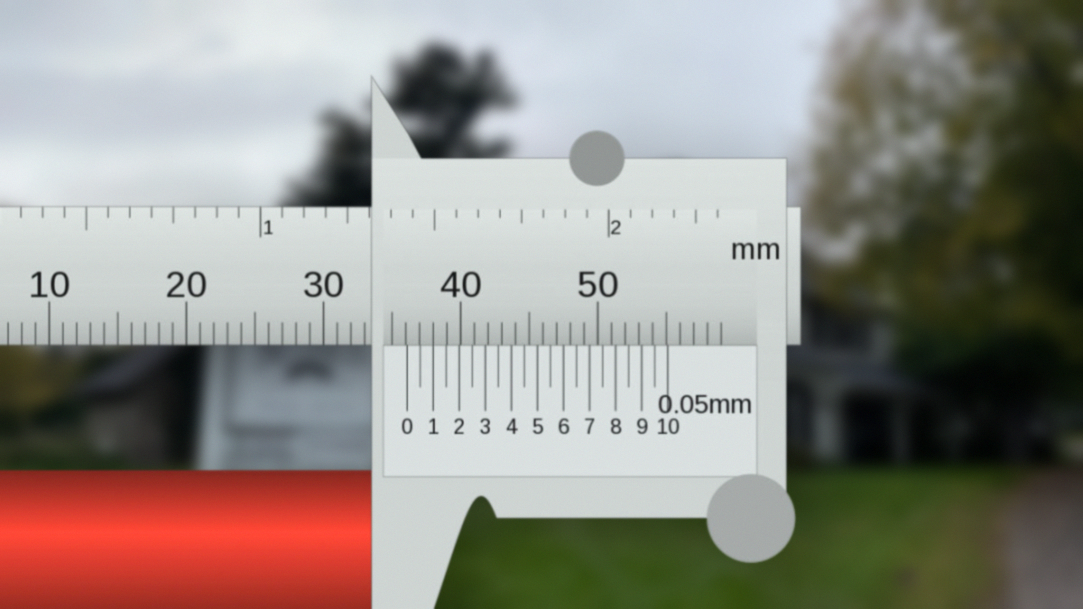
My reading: 36.1 mm
